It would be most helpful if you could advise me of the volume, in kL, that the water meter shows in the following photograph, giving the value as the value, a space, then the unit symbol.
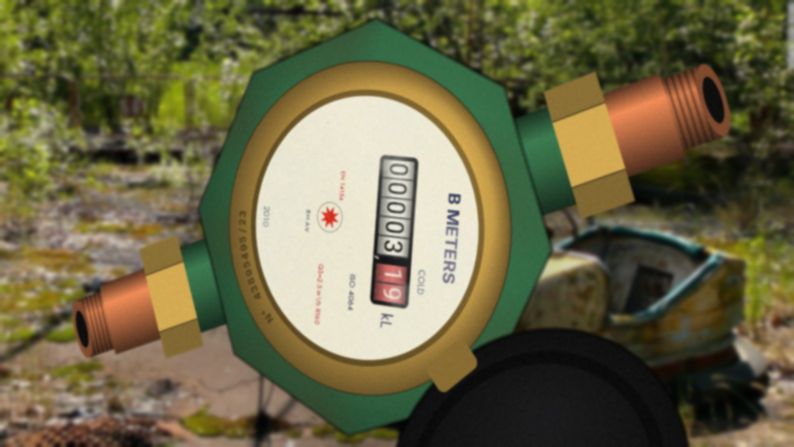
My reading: 3.19 kL
